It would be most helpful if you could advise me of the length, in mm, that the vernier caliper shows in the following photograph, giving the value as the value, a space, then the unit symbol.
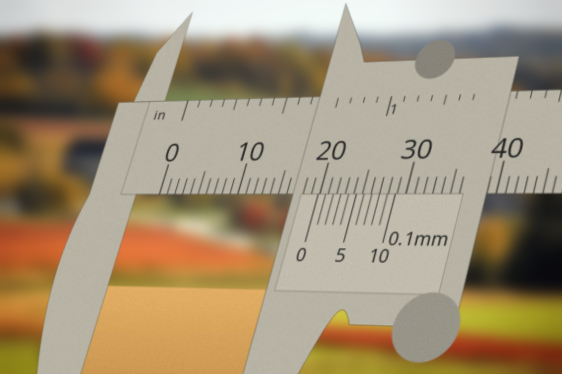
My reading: 19.8 mm
